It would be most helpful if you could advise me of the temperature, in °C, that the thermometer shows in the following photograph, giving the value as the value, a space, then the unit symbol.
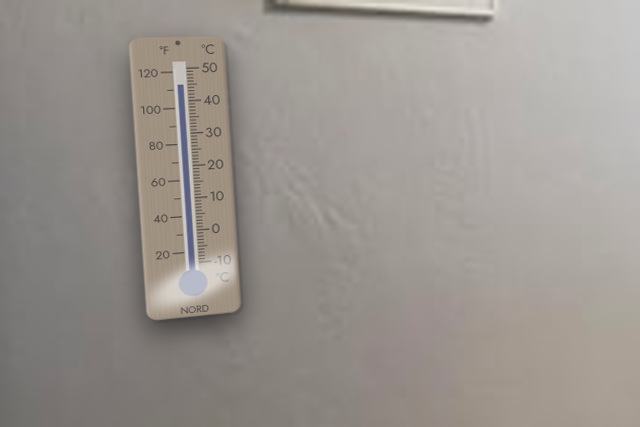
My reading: 45 °C
